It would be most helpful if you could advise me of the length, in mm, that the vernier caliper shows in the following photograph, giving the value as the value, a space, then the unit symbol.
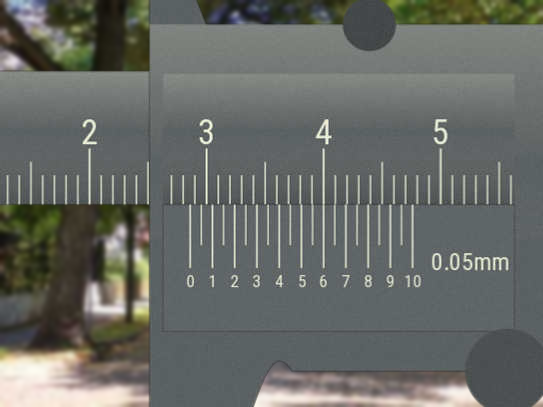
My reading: 28.6 mm
